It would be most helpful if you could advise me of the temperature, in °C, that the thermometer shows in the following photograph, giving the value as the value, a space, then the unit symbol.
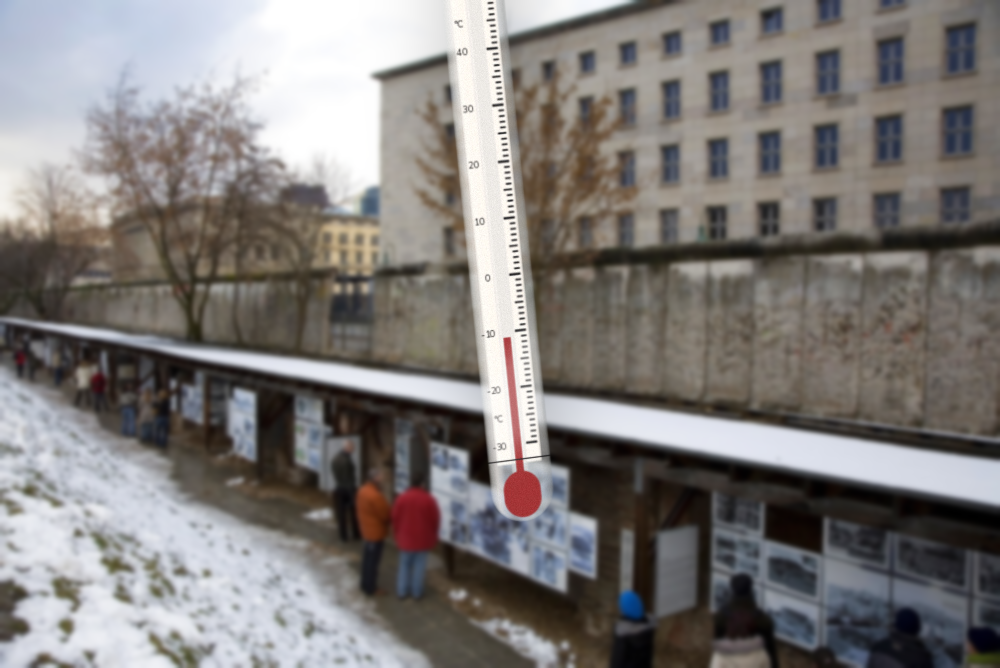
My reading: -11 °C
